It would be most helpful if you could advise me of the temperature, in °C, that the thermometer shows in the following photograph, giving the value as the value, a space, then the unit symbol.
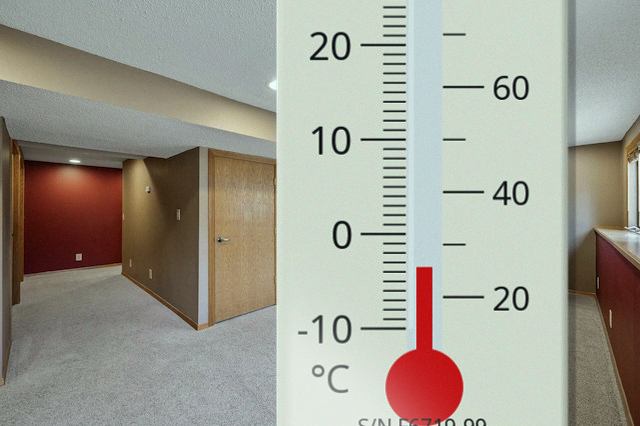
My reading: -3.5 °C
